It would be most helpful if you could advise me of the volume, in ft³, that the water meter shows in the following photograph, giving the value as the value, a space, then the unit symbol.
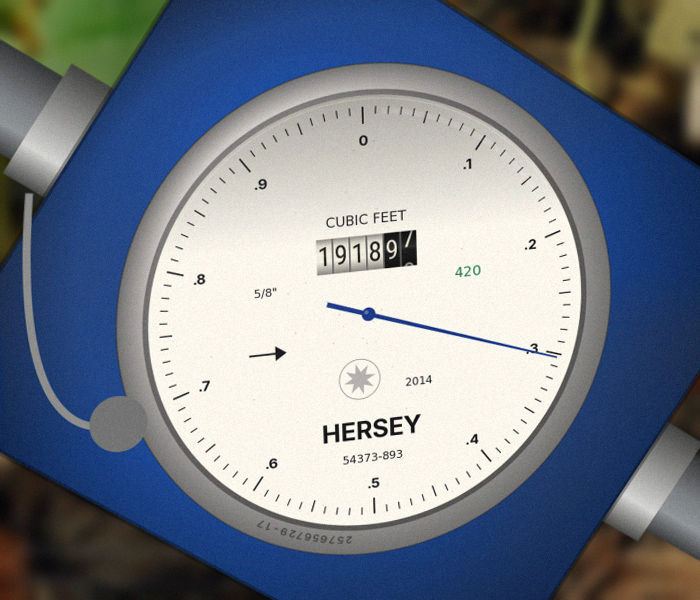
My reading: 191897.30 ft³
